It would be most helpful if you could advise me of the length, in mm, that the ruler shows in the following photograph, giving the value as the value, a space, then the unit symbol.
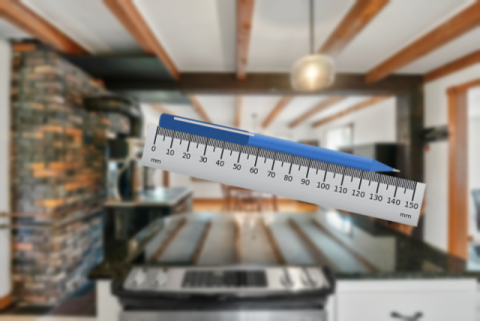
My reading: 140 mm
